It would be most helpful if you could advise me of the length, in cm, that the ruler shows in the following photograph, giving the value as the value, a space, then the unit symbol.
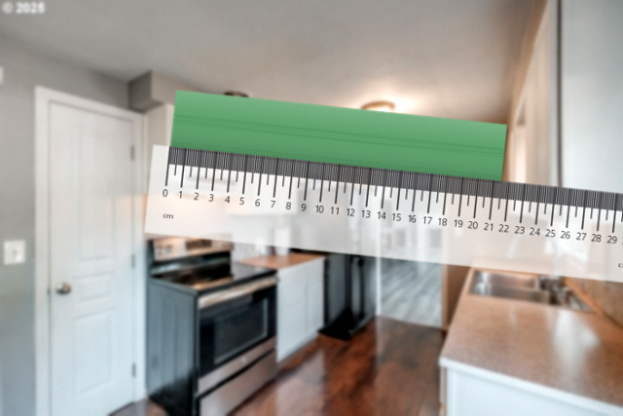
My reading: 21.5 cm
